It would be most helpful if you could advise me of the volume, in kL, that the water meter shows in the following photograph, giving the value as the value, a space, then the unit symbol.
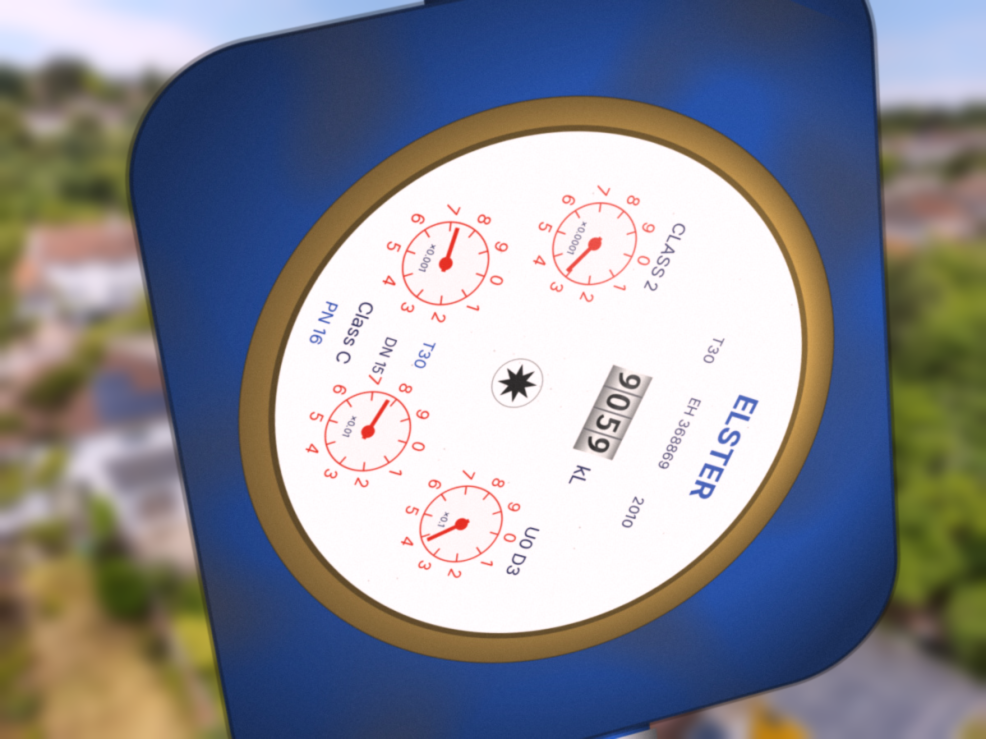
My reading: 9059.3773 kL
